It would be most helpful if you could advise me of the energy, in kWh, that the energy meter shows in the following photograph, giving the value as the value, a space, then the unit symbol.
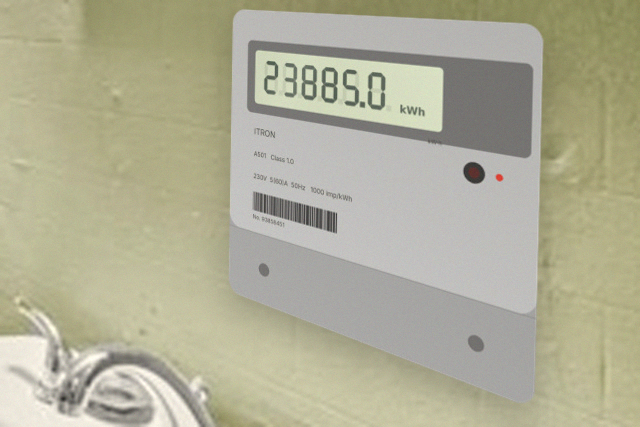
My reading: 23885.0 kWh
